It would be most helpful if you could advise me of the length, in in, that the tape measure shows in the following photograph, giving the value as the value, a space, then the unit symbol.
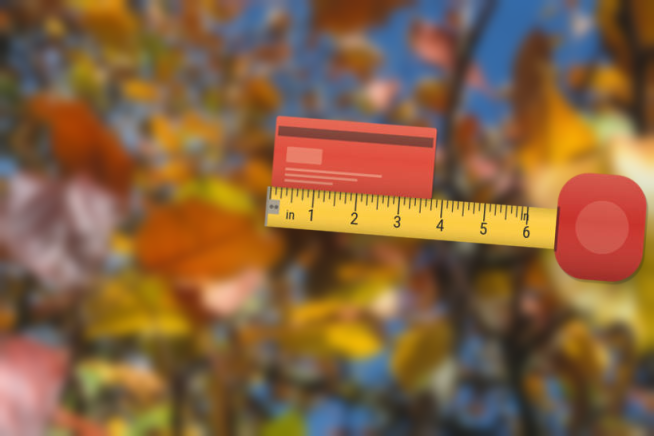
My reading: 3.75 in
